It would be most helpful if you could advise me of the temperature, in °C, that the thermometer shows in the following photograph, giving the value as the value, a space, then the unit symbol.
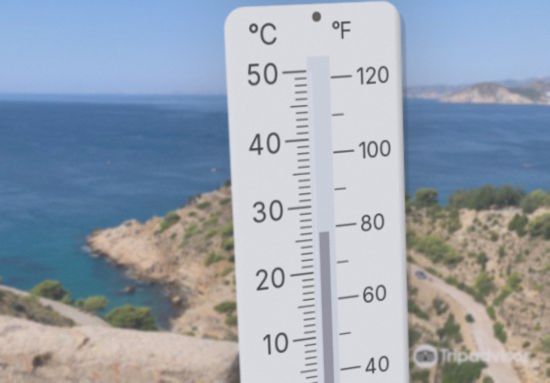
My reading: 26 °C
